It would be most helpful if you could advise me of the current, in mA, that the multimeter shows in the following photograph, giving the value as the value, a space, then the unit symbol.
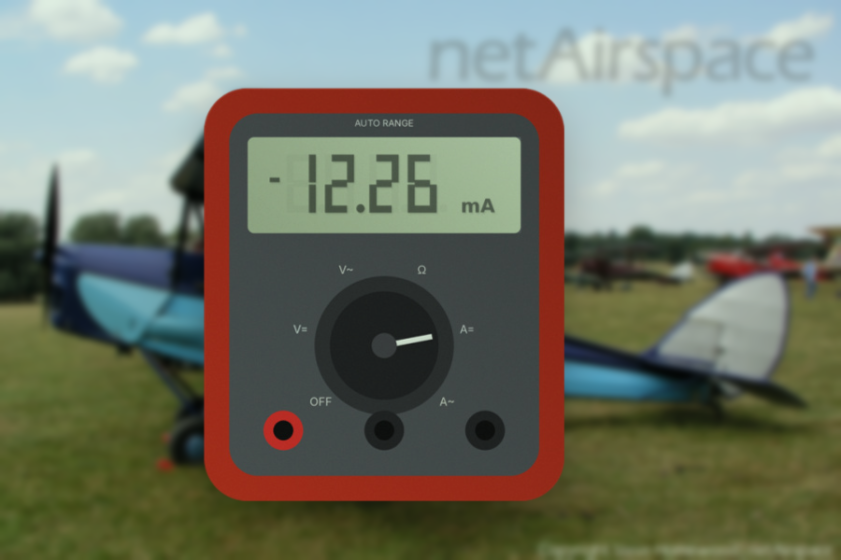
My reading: -12.26 mA
